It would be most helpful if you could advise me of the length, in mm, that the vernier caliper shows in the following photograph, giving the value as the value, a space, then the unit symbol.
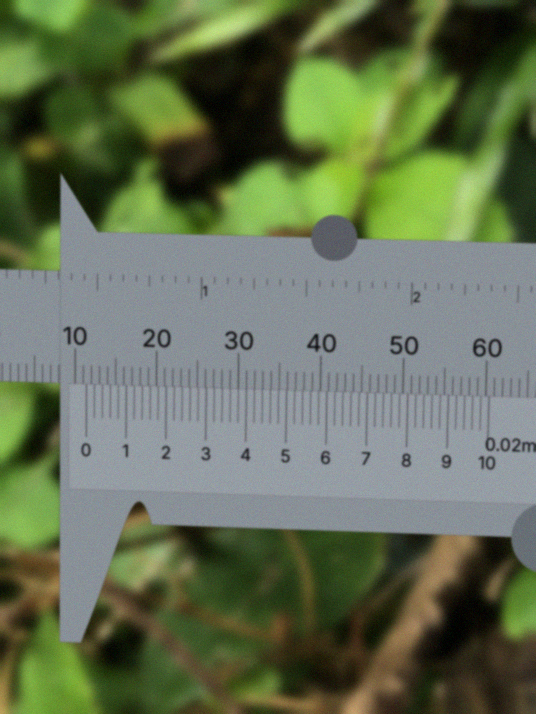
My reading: 11.4 mm
